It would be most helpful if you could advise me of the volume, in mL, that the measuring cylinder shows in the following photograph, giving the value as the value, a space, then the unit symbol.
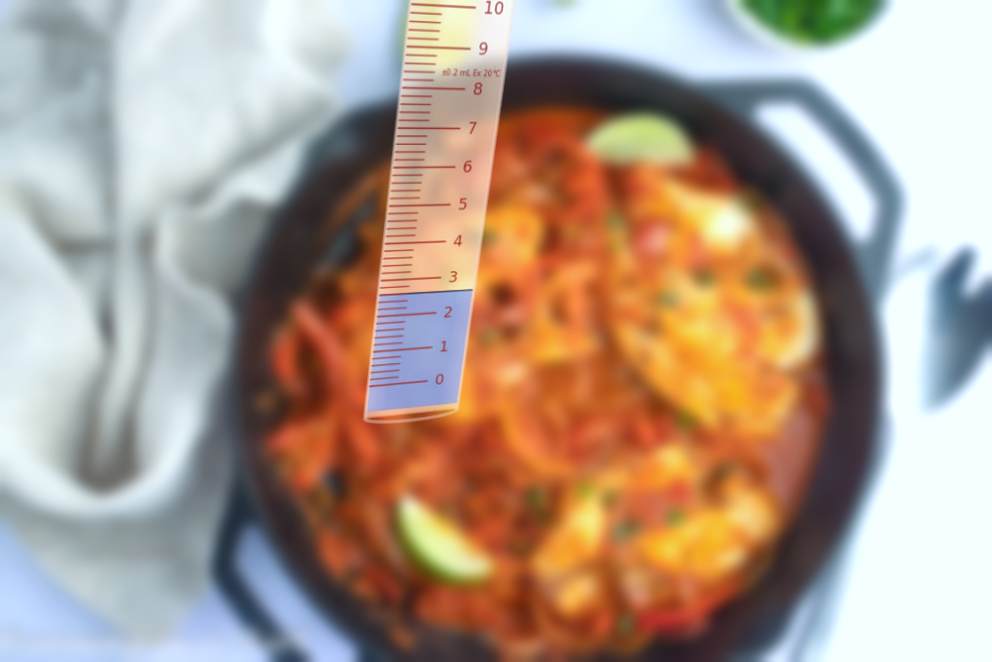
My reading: 2.6 mL
